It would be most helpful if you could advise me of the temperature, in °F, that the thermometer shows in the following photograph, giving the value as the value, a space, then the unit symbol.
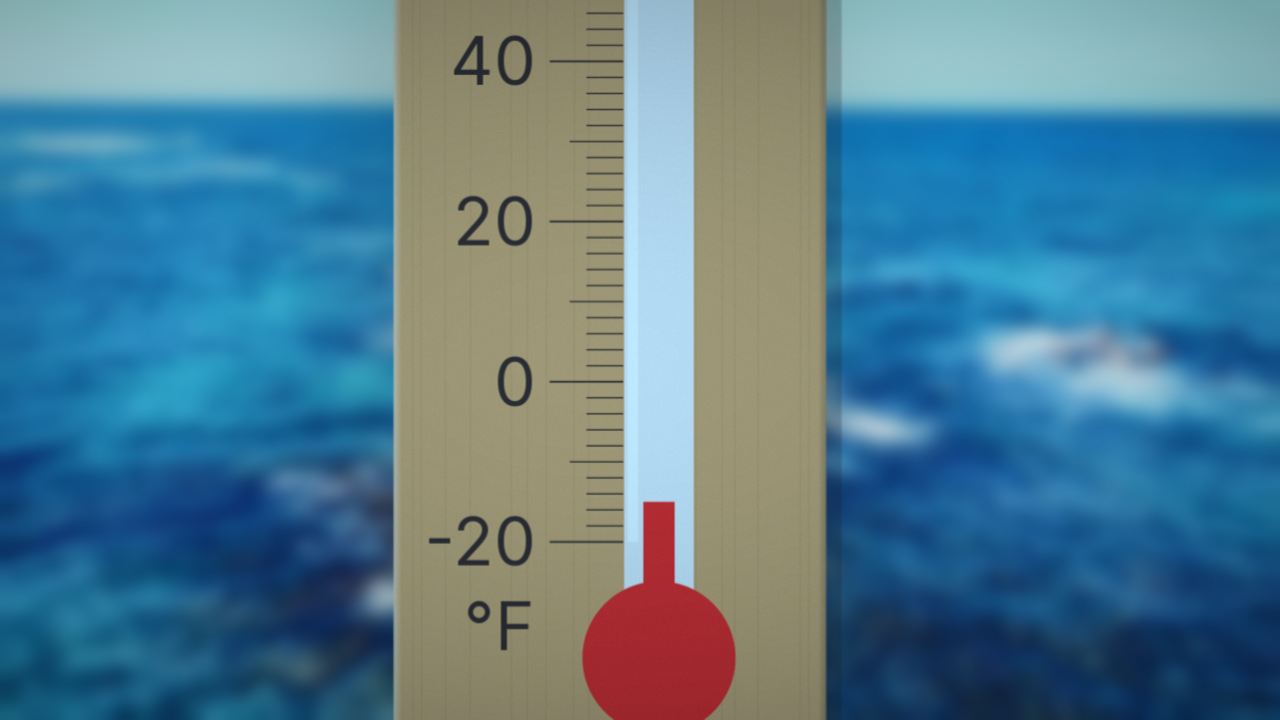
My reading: -15 °F
